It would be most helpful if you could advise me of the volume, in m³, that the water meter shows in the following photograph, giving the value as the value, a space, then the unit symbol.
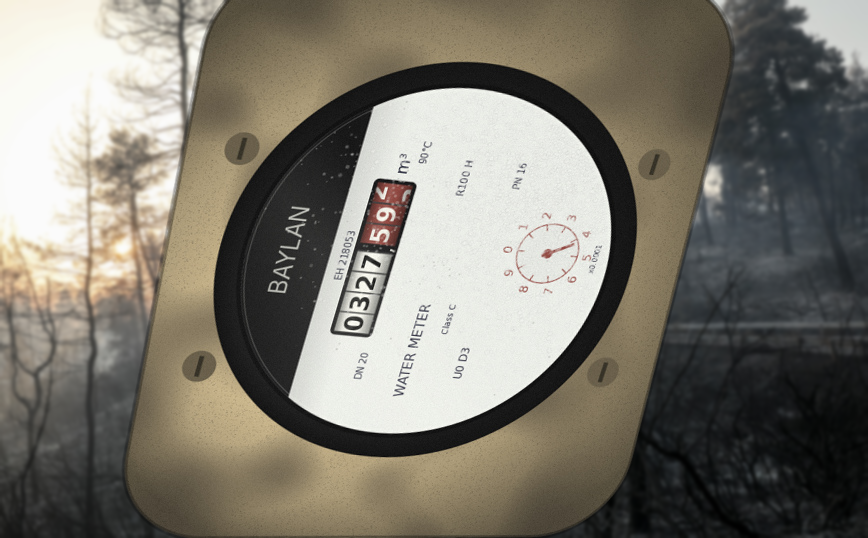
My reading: 327.5924 m³
